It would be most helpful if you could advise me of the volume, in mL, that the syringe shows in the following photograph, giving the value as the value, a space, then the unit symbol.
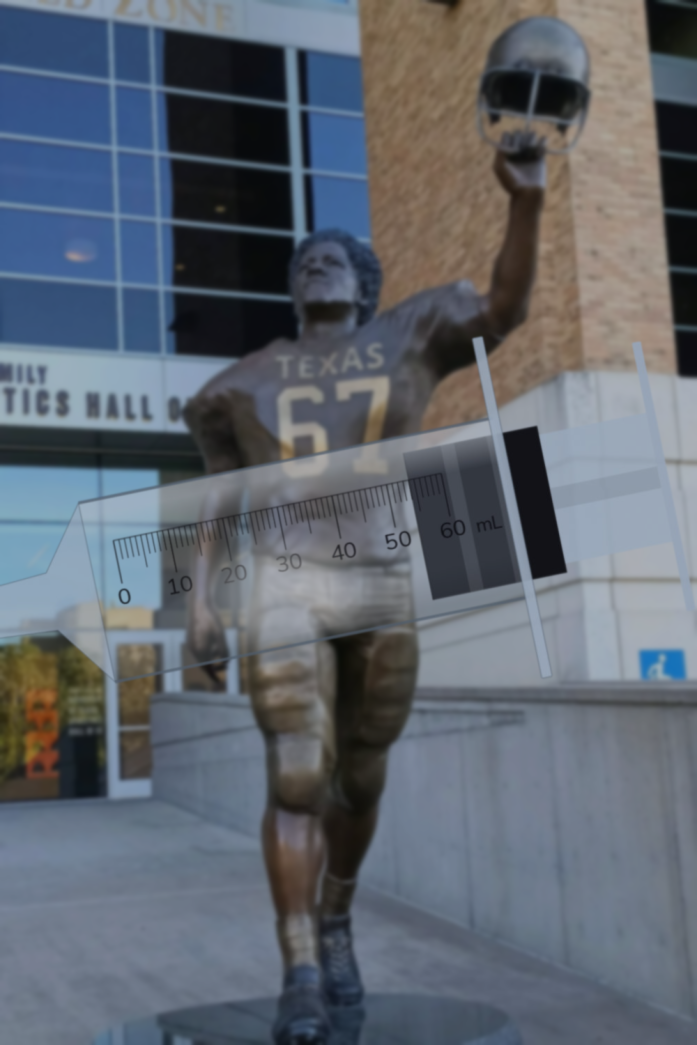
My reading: 54 mL
